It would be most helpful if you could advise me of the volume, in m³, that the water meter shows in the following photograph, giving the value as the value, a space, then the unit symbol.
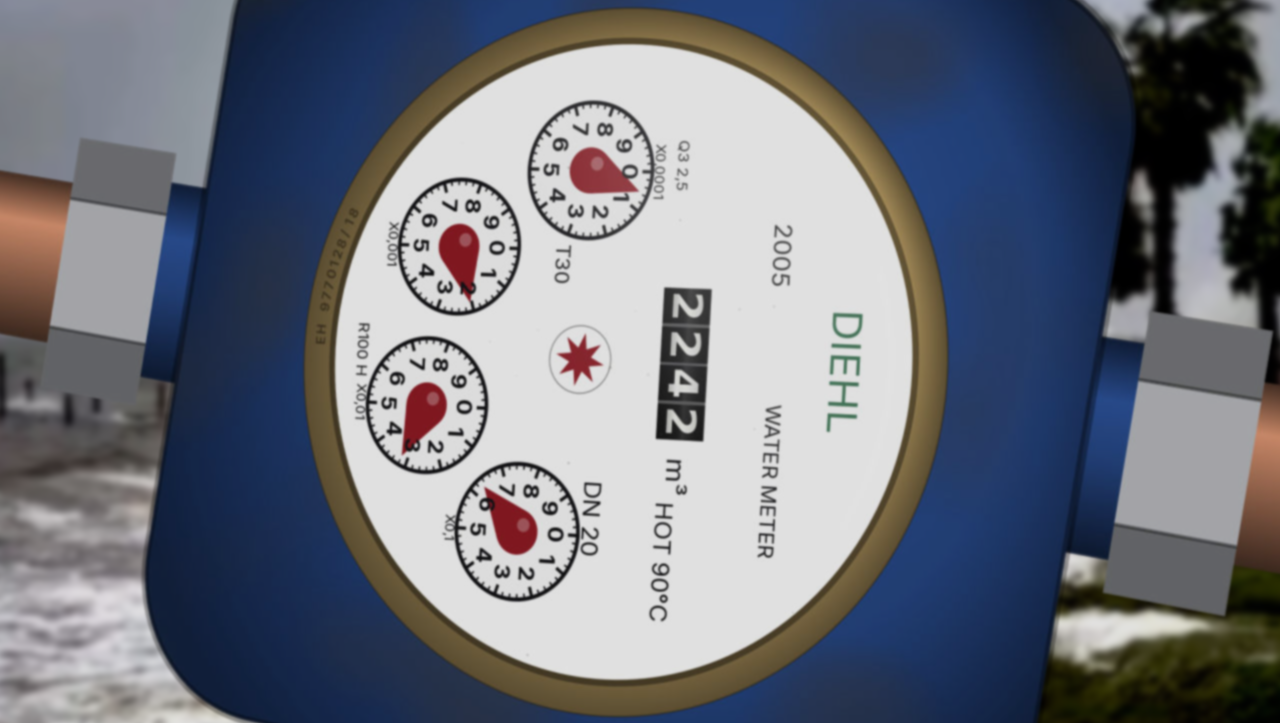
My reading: 2242.6320 m³
